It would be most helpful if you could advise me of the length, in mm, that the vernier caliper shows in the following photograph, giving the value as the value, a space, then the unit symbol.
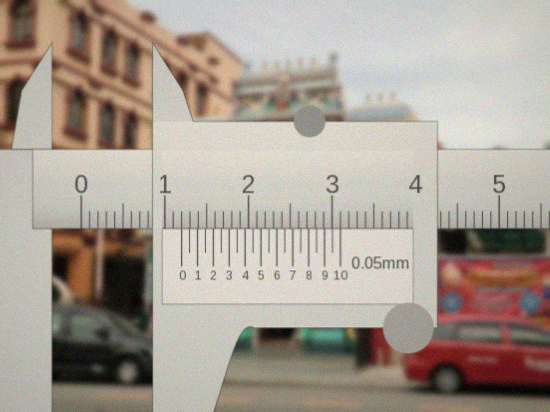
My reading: 12.0 mm
